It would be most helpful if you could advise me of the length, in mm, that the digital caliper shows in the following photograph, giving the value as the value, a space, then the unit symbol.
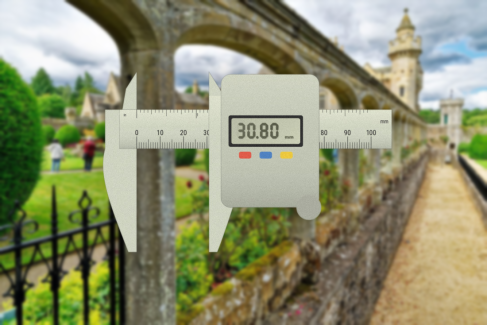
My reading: 30.80 mm
